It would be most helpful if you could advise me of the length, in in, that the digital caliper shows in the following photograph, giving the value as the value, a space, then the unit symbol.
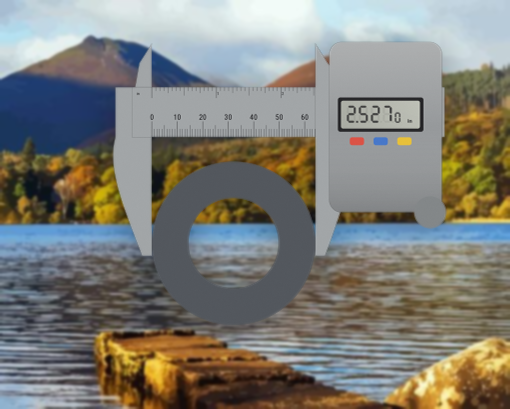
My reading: 2.5270 in
